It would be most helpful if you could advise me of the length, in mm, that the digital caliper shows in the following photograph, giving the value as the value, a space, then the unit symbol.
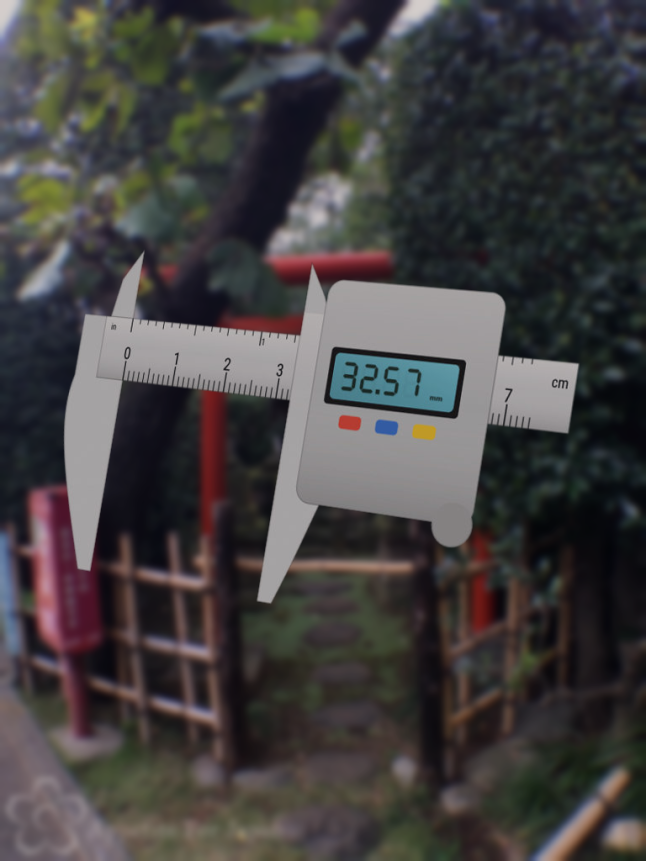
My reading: 32.57 mm
